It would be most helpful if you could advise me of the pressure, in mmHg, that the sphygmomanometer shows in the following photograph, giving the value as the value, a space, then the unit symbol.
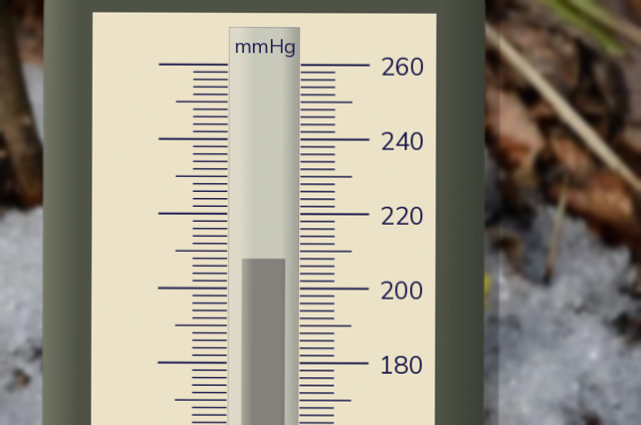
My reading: 208 mmHg
